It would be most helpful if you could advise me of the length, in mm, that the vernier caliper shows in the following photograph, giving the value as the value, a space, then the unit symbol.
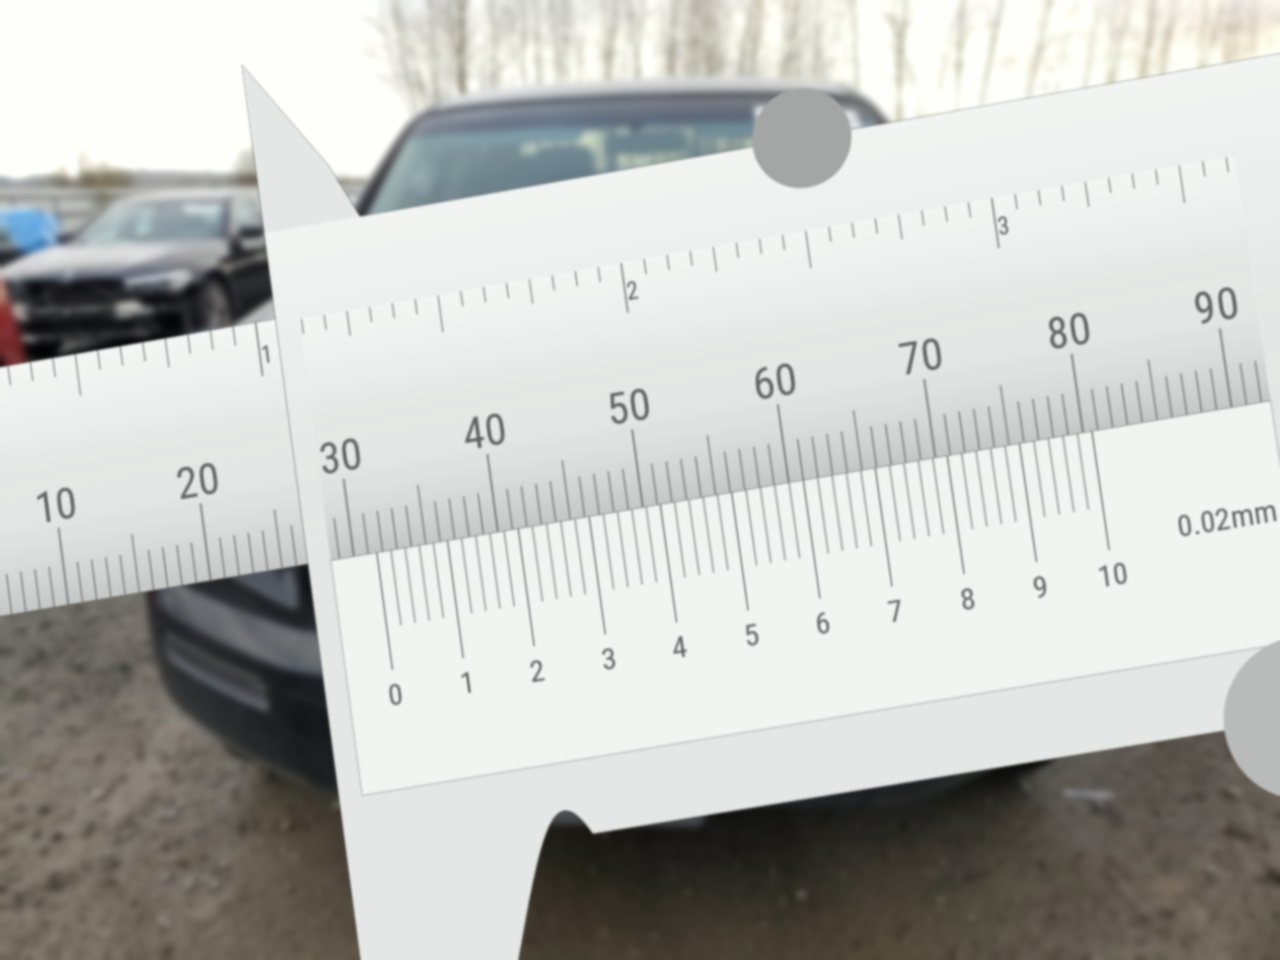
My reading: 31.6 mm
